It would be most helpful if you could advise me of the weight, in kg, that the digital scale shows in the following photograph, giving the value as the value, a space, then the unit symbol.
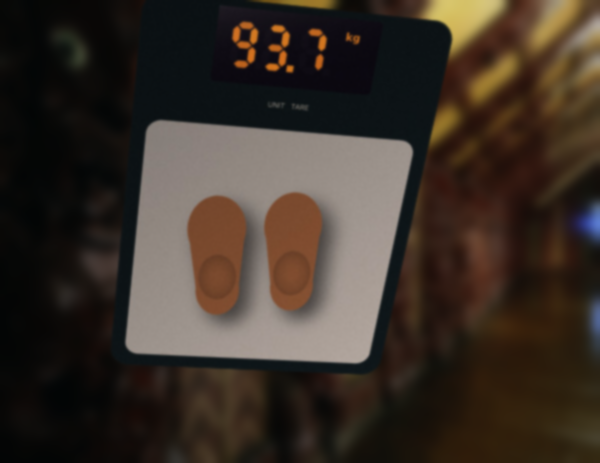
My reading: 93.7 kg
